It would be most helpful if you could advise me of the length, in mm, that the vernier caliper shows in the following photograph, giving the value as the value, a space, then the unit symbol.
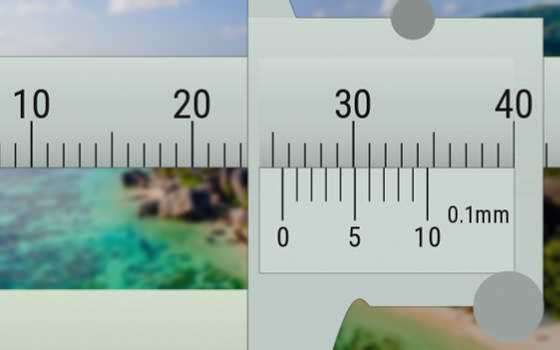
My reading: 25.6 mm
